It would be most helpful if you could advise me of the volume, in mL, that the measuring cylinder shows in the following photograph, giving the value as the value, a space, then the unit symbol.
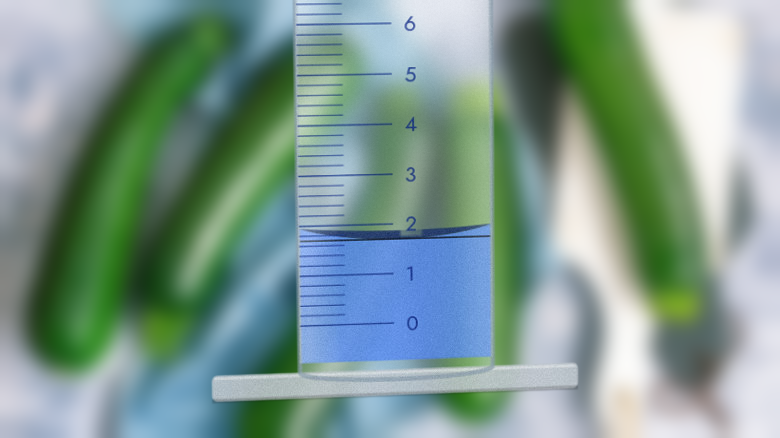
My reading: 1.7 mL
